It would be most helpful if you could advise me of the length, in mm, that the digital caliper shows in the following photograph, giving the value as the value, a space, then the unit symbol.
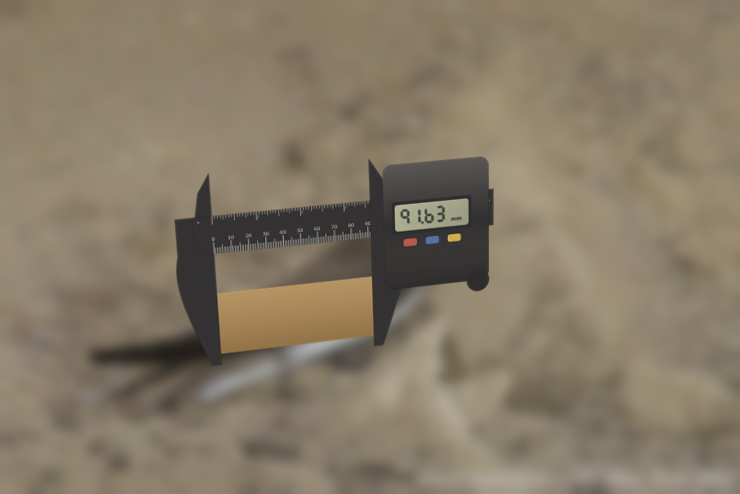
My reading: 91.63 mm
